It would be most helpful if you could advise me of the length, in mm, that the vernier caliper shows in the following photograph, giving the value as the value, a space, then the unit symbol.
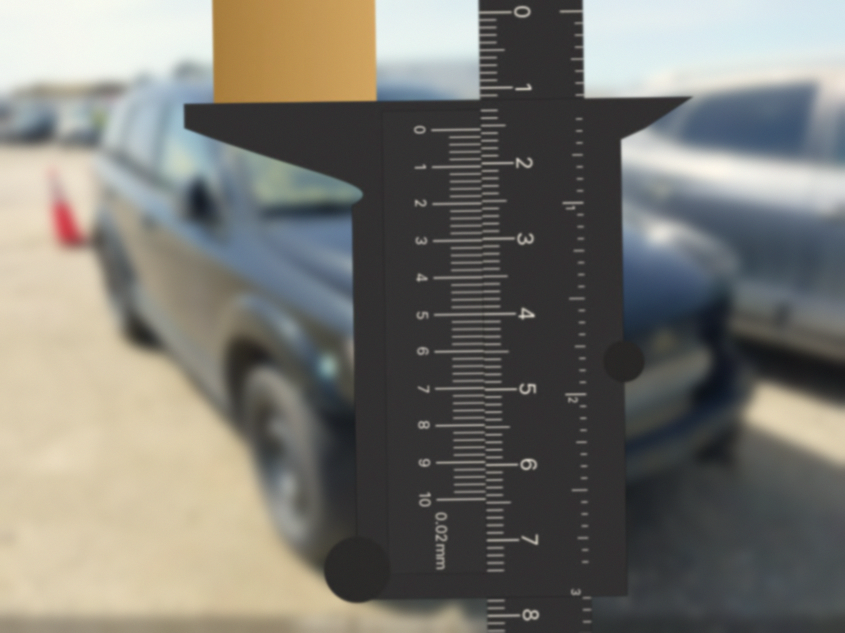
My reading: 15.5 mm
